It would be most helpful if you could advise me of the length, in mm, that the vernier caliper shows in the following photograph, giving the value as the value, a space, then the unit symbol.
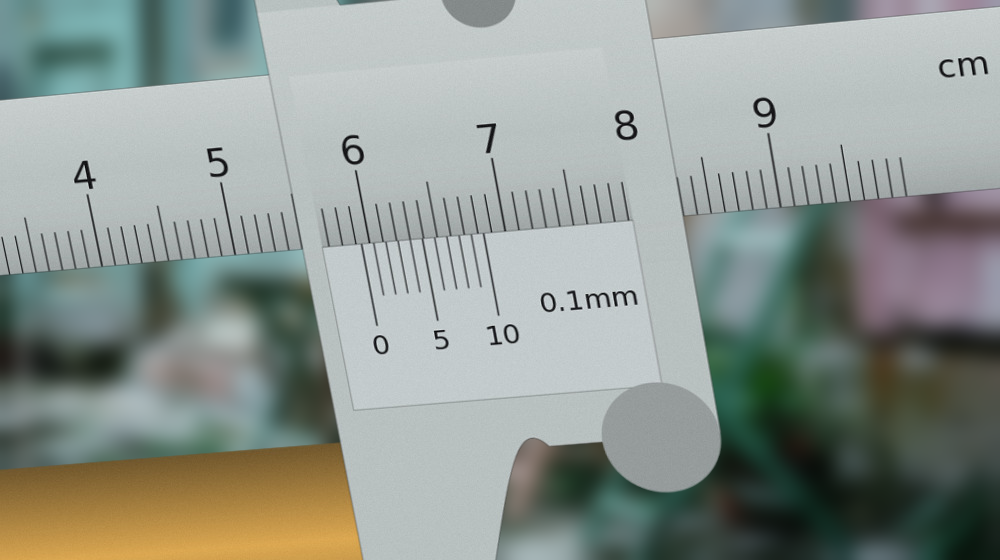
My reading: 59.4 mm
